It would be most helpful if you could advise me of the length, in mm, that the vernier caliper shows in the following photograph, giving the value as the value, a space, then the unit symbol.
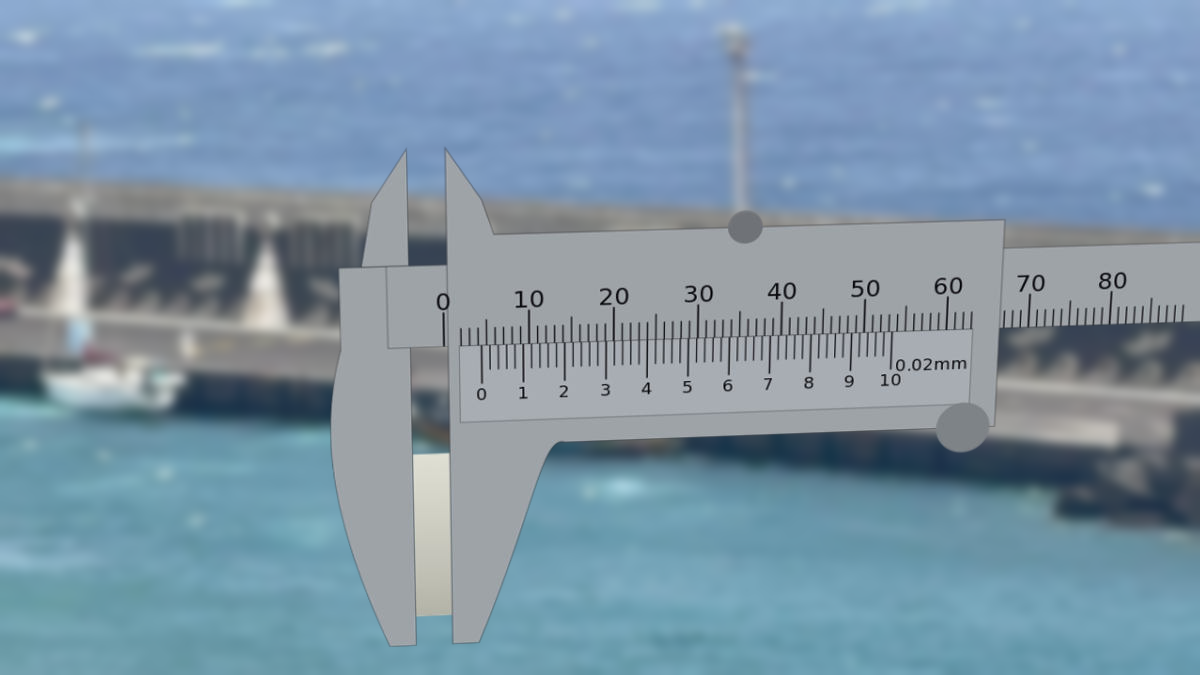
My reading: 4.4 mm
